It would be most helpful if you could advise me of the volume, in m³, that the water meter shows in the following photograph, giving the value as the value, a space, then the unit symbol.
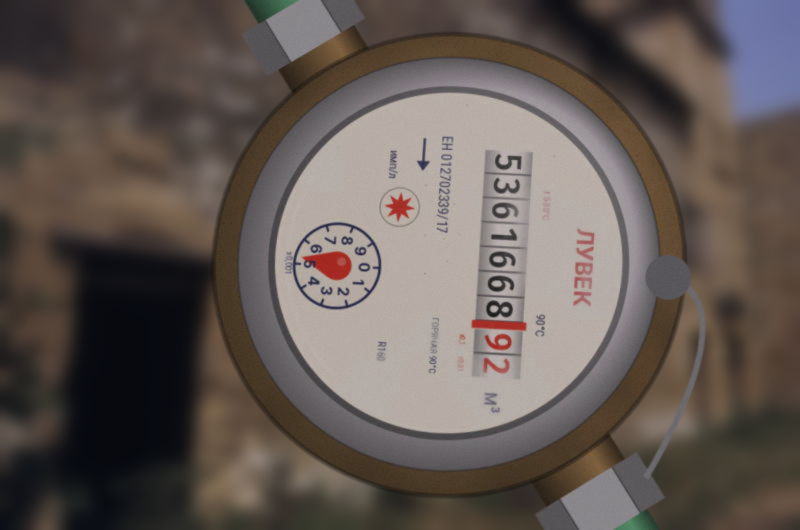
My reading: 5361668.925 m³
